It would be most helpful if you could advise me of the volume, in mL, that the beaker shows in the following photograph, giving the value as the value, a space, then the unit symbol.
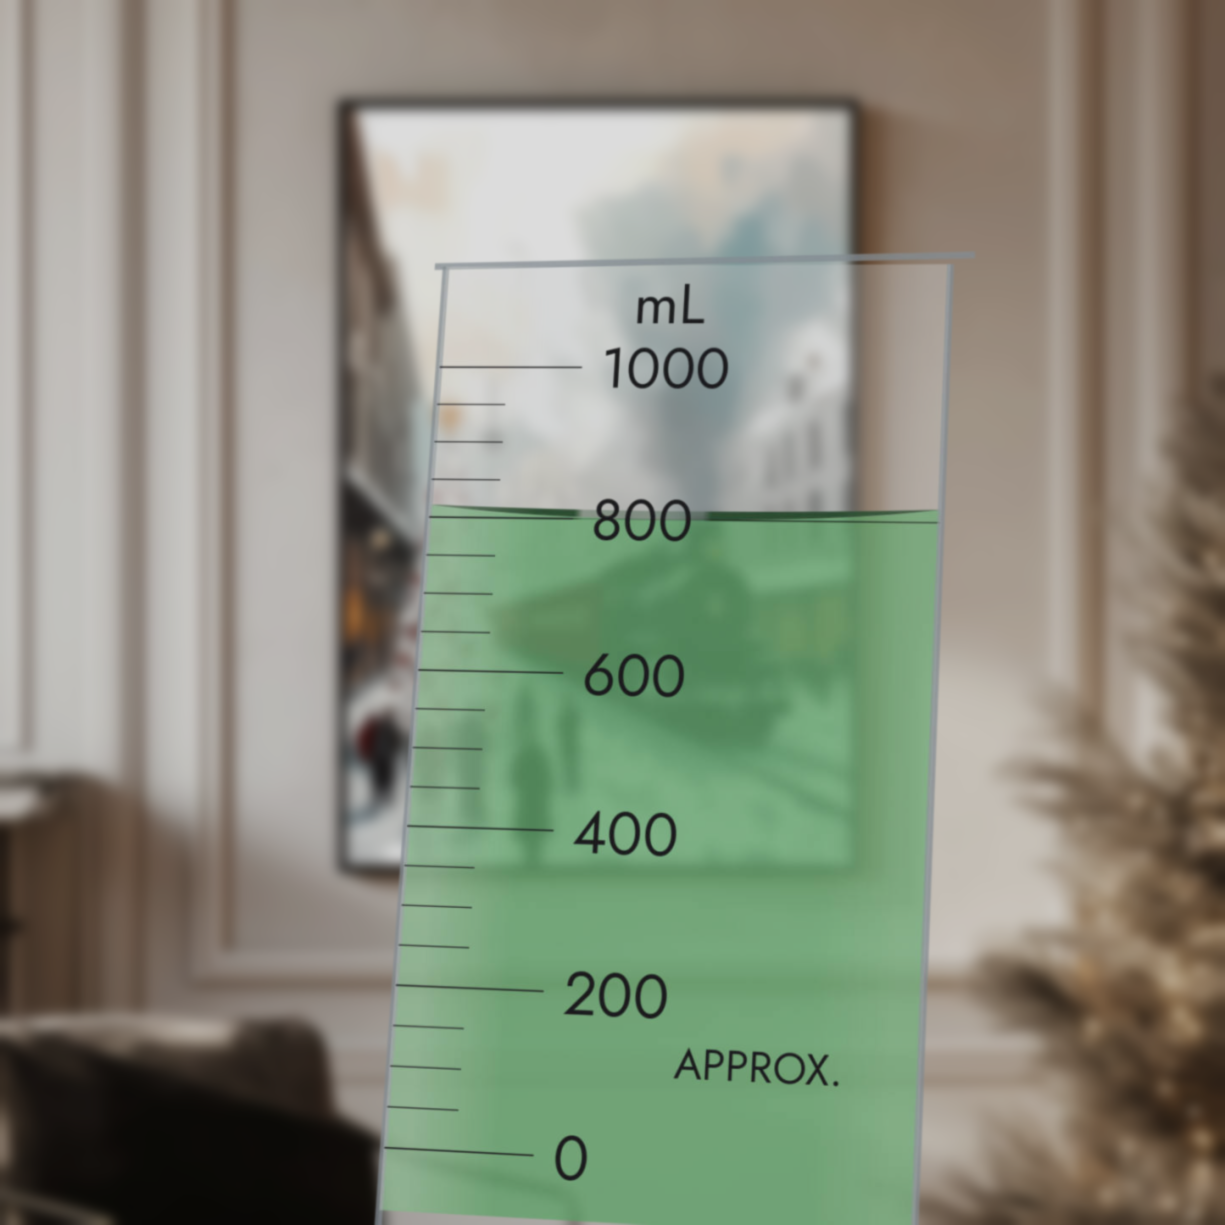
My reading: 800 mL
